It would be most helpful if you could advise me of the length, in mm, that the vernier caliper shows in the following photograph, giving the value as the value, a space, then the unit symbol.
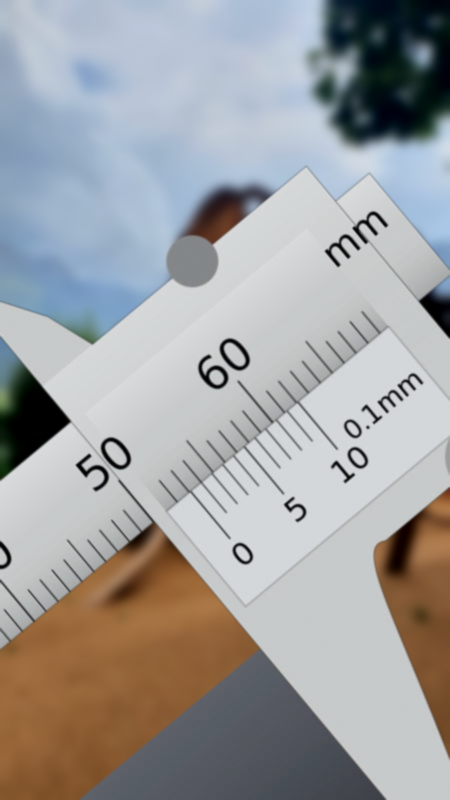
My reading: 53.1 mm
